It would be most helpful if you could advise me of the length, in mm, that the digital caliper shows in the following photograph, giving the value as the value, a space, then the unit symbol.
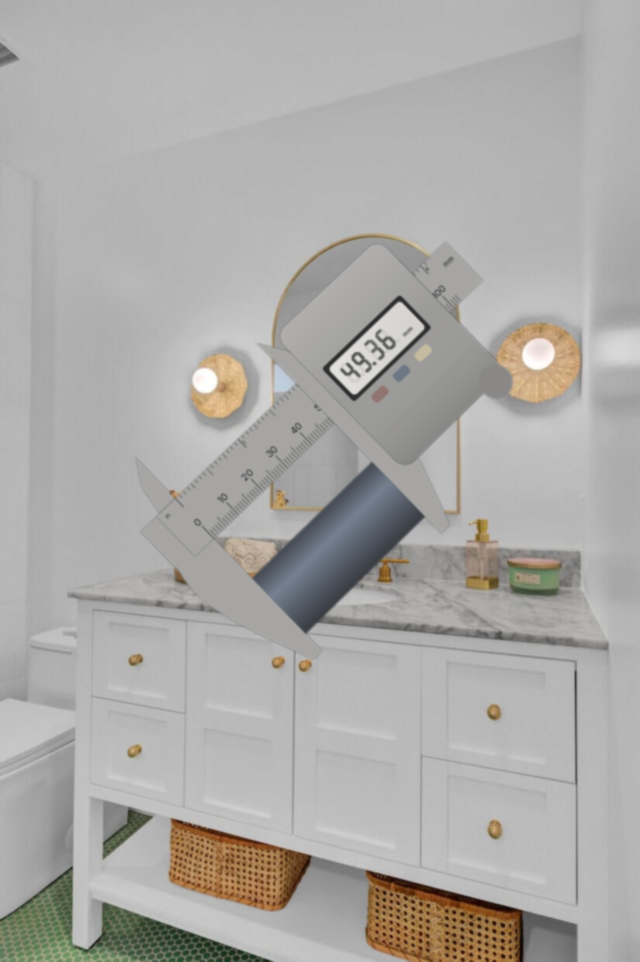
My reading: 49.36 mm
